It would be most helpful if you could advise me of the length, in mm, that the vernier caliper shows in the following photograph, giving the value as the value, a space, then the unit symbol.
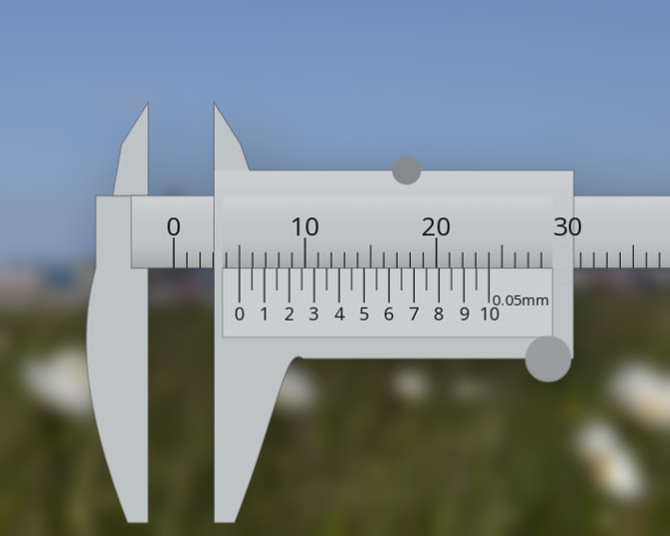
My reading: 5.0 mm
